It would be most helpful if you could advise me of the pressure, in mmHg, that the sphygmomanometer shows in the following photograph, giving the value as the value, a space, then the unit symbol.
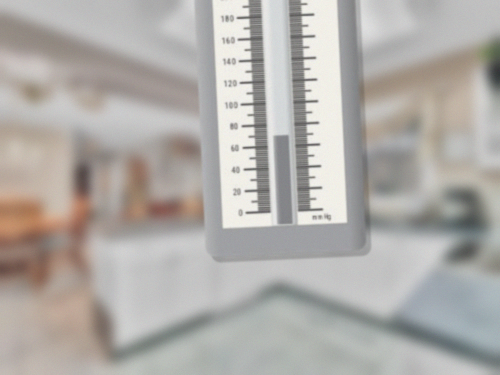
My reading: 70 mmHg
